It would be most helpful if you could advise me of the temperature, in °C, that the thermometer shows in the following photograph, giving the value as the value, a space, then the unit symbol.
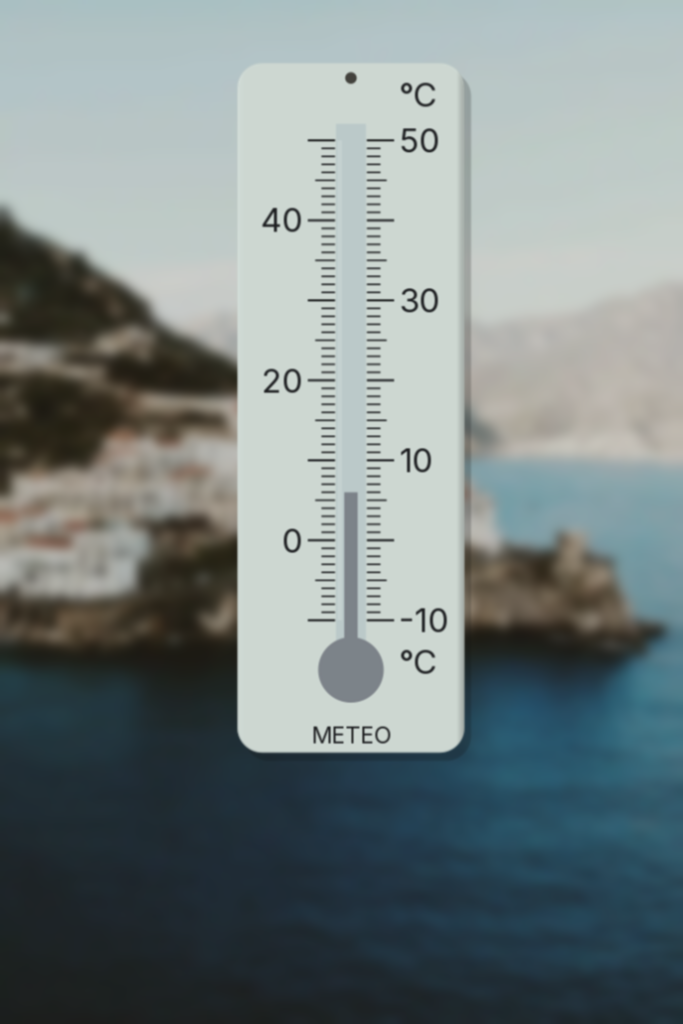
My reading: 6 °C
